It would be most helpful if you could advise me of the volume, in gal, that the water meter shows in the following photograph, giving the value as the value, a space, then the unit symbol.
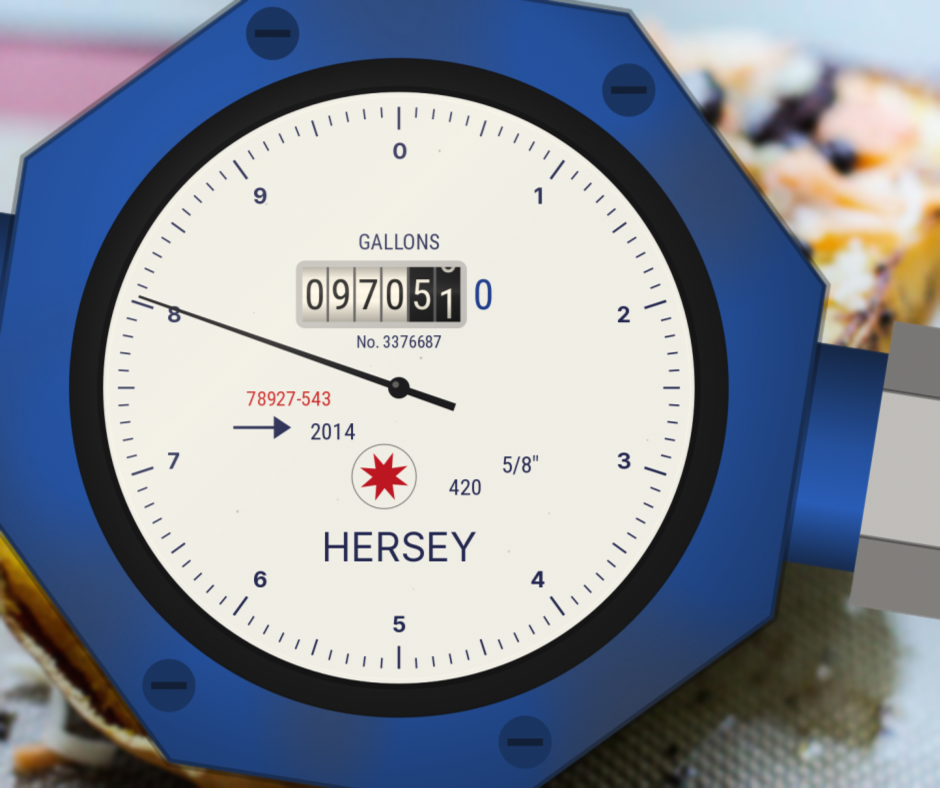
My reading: 970508.0 gal
